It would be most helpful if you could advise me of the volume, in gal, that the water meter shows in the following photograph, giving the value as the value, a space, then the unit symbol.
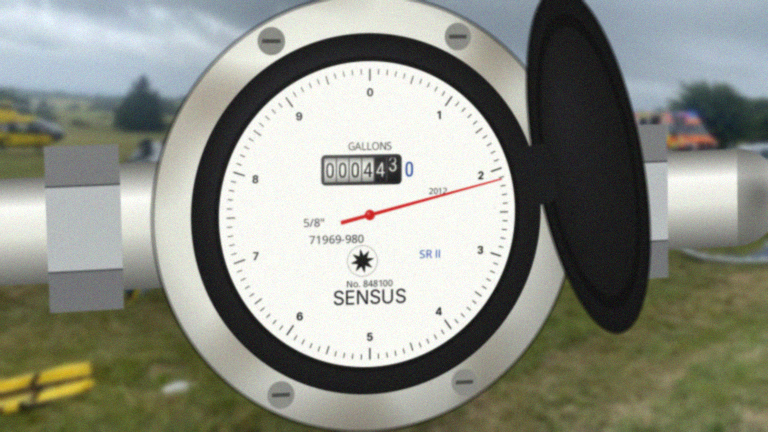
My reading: 4432.1 gal
